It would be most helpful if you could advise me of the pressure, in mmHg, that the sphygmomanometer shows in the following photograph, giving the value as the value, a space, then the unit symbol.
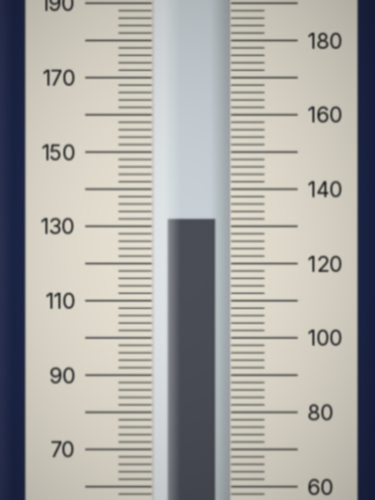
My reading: 132 mmHg
